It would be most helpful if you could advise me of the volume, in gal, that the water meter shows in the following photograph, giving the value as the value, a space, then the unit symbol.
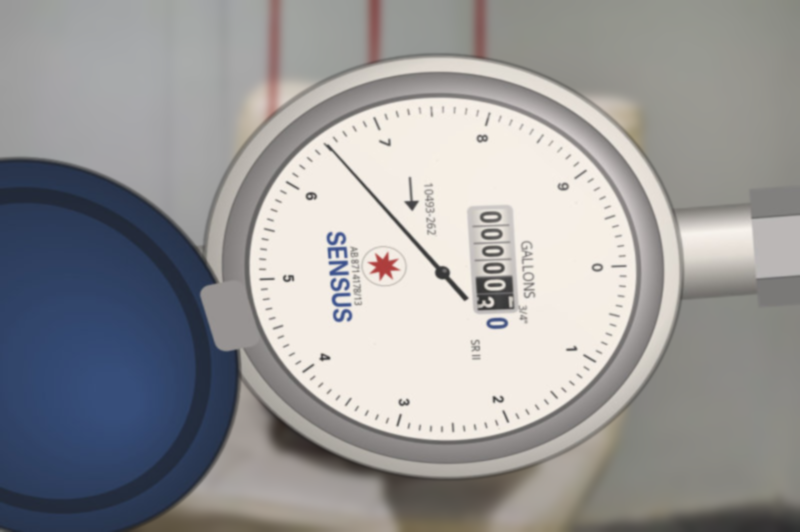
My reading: 26.5 gal
